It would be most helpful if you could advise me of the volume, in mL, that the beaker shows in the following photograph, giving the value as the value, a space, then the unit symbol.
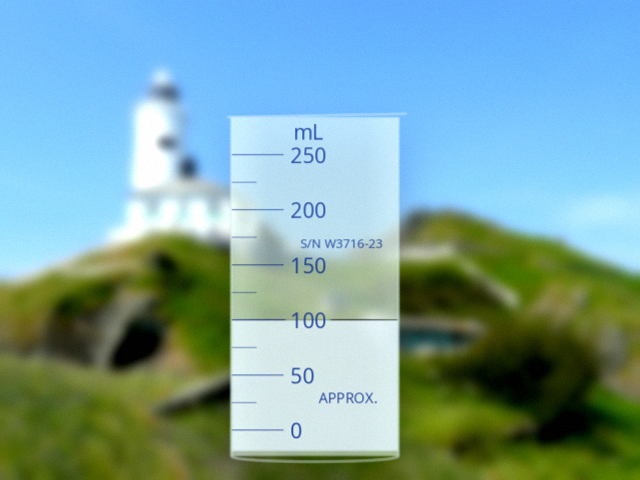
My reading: 100 mL
